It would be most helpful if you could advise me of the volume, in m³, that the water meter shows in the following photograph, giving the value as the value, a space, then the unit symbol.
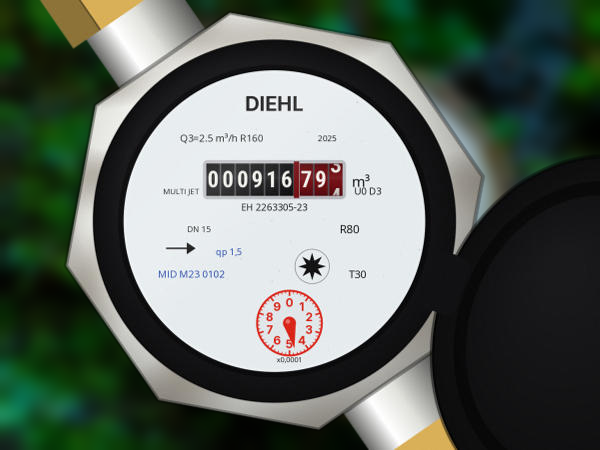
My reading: 916.7934 m³
